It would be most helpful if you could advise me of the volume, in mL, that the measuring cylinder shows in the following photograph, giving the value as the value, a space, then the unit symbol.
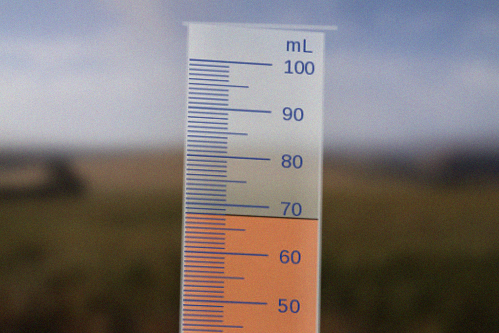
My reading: 68 mL
